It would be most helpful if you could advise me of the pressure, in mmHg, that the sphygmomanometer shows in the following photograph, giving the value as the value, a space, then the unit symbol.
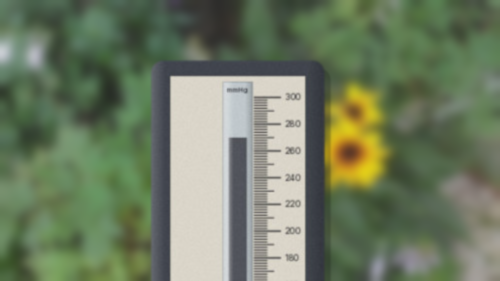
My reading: 270 mmHg
